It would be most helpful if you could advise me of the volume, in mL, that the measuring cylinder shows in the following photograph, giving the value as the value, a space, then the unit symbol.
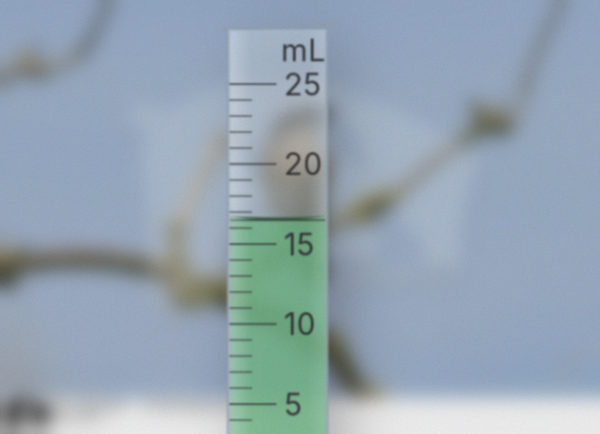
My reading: 16.5 mL
